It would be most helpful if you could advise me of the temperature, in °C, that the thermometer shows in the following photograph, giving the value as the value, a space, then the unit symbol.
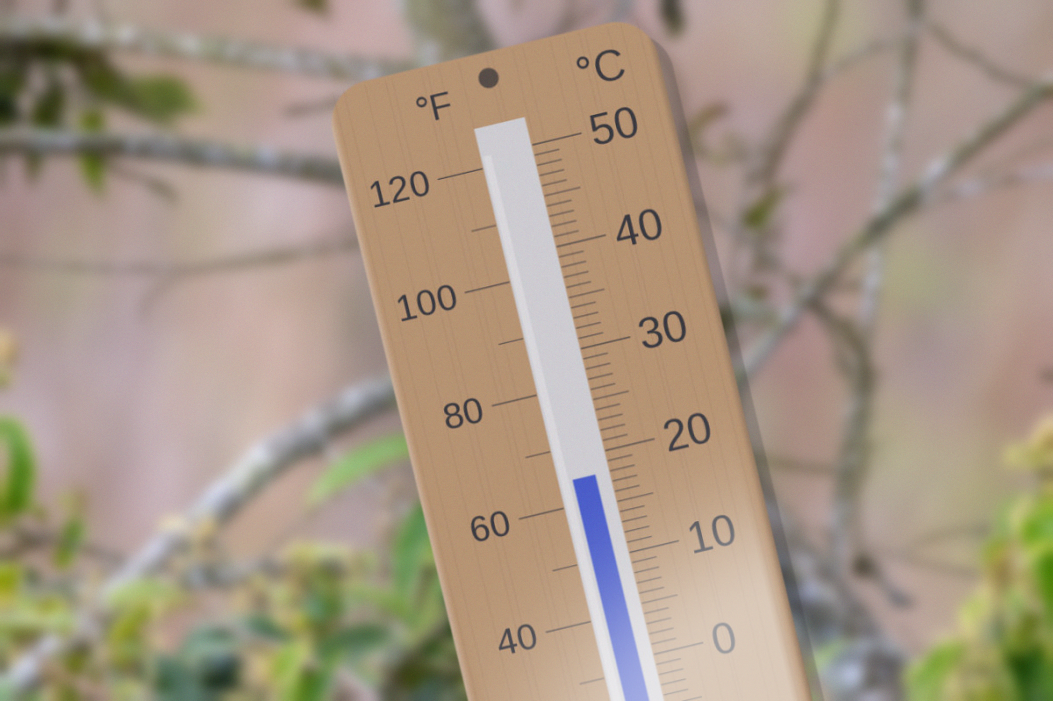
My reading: 18 °C
